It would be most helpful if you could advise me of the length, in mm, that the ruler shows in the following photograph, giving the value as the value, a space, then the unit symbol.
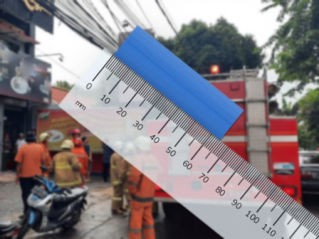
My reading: 65 mm
